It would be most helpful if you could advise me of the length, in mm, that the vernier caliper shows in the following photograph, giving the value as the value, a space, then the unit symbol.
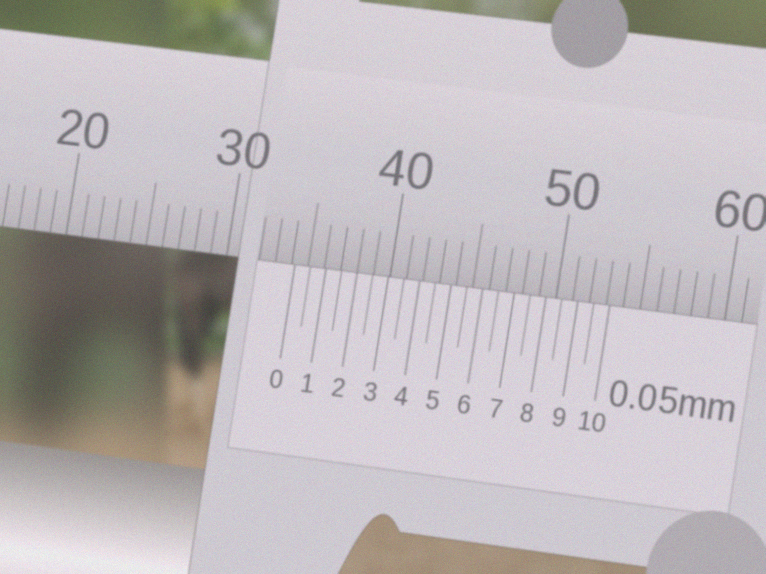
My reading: 34.2 mm
